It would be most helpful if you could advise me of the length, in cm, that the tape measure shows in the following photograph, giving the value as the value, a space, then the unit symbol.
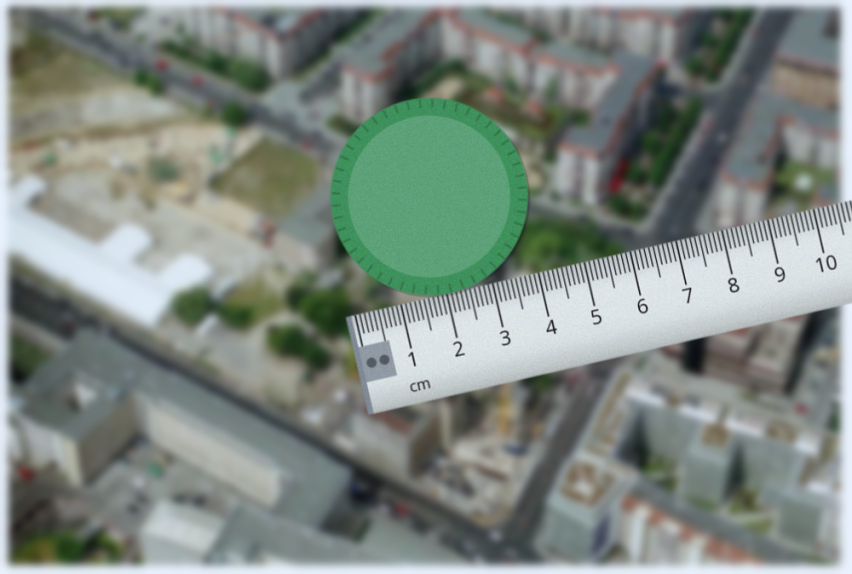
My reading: 4.2 cm
